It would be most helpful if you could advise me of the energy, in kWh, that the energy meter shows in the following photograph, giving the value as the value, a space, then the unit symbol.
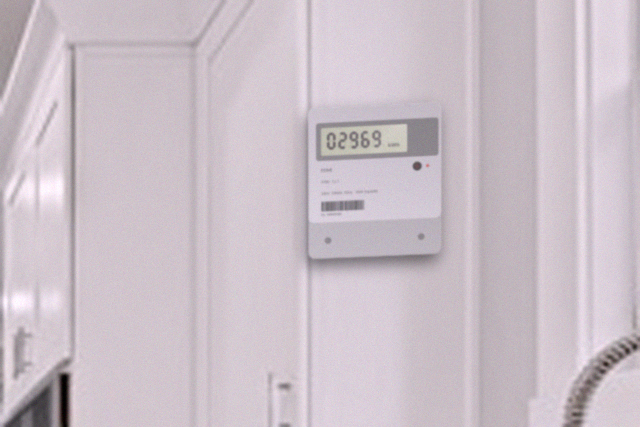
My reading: 2969 kWh
